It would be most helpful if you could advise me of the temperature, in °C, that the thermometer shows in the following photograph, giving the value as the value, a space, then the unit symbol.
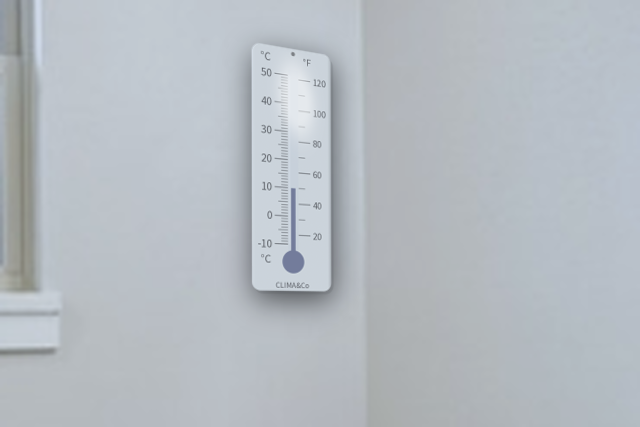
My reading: 10 °C
